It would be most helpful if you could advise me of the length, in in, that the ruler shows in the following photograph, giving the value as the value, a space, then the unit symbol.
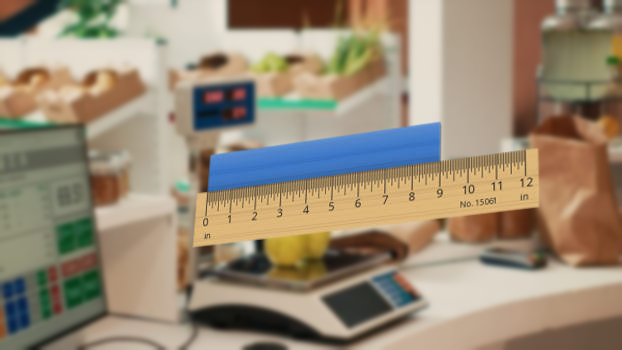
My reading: 9 in
